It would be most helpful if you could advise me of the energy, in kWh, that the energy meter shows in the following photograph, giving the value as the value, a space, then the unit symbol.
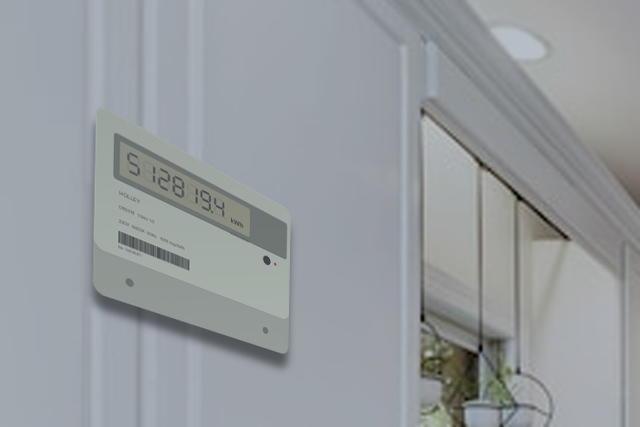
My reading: 512819.4 kWh
